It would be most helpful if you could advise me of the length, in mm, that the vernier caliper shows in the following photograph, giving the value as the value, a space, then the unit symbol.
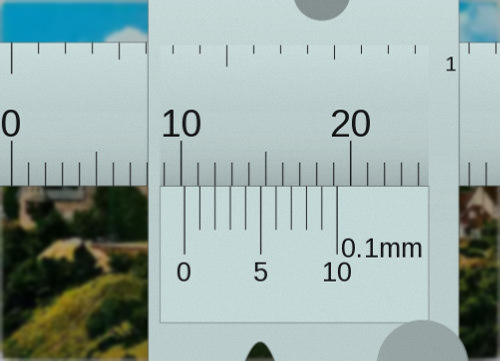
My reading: 10.2 mm
